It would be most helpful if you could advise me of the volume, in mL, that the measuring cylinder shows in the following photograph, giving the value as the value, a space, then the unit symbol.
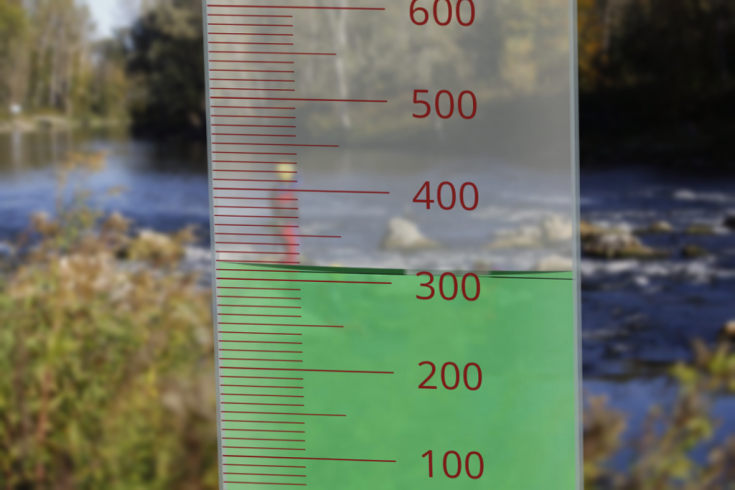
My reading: 310 mL
